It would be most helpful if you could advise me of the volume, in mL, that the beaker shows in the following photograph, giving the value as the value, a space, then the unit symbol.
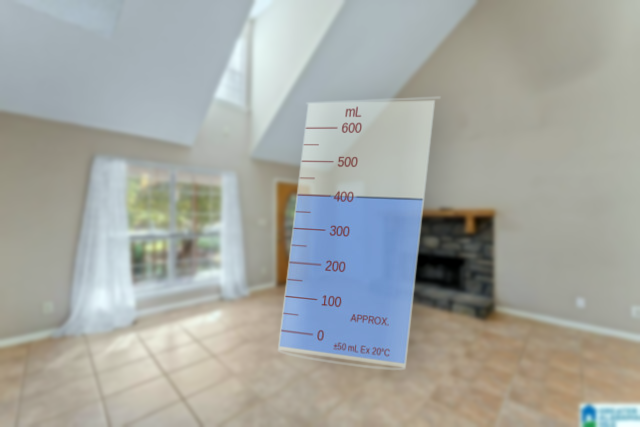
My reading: 400 mL
